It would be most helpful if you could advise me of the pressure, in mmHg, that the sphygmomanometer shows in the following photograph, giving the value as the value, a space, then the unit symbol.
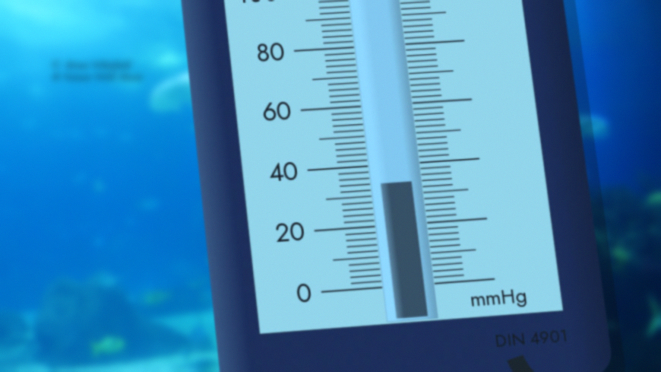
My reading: 34 mmHg
